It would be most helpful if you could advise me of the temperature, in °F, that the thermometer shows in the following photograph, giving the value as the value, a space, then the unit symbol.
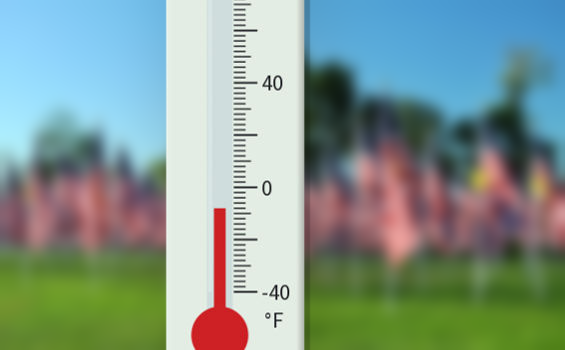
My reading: -8 °F
